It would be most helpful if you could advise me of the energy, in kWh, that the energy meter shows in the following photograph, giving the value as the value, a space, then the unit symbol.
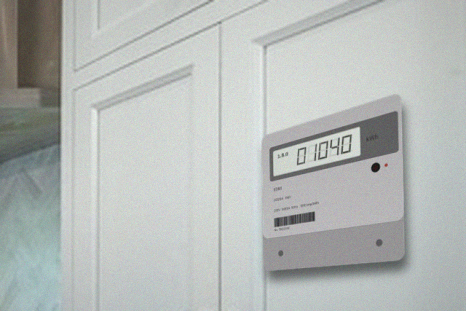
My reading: 1040 kWh
